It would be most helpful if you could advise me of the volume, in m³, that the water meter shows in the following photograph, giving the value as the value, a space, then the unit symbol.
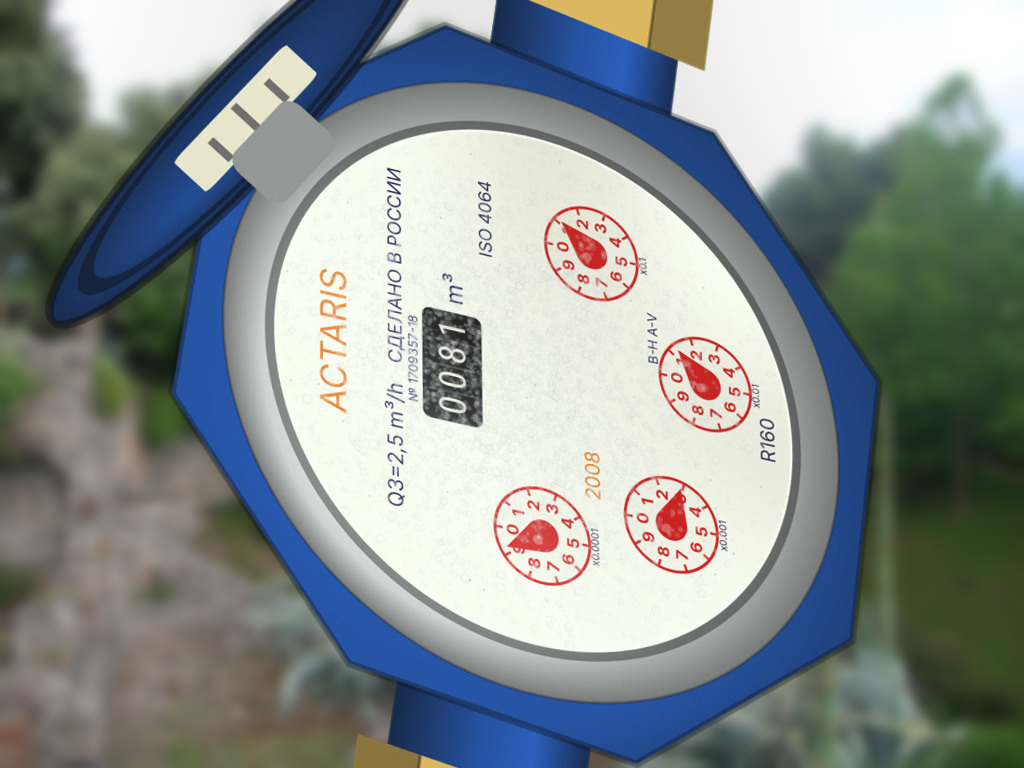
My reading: 81.1129 m³
